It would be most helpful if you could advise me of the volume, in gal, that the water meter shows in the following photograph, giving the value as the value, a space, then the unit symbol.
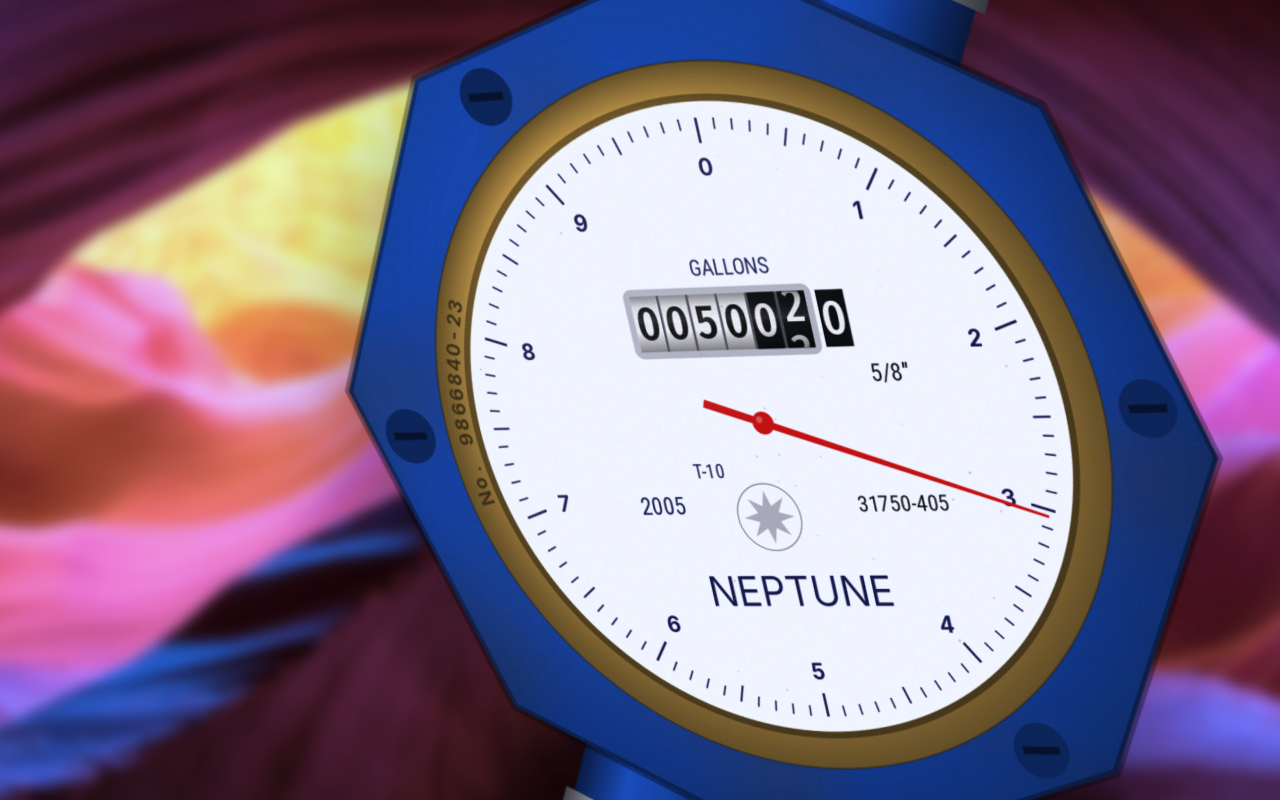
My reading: 50023.0 gal
